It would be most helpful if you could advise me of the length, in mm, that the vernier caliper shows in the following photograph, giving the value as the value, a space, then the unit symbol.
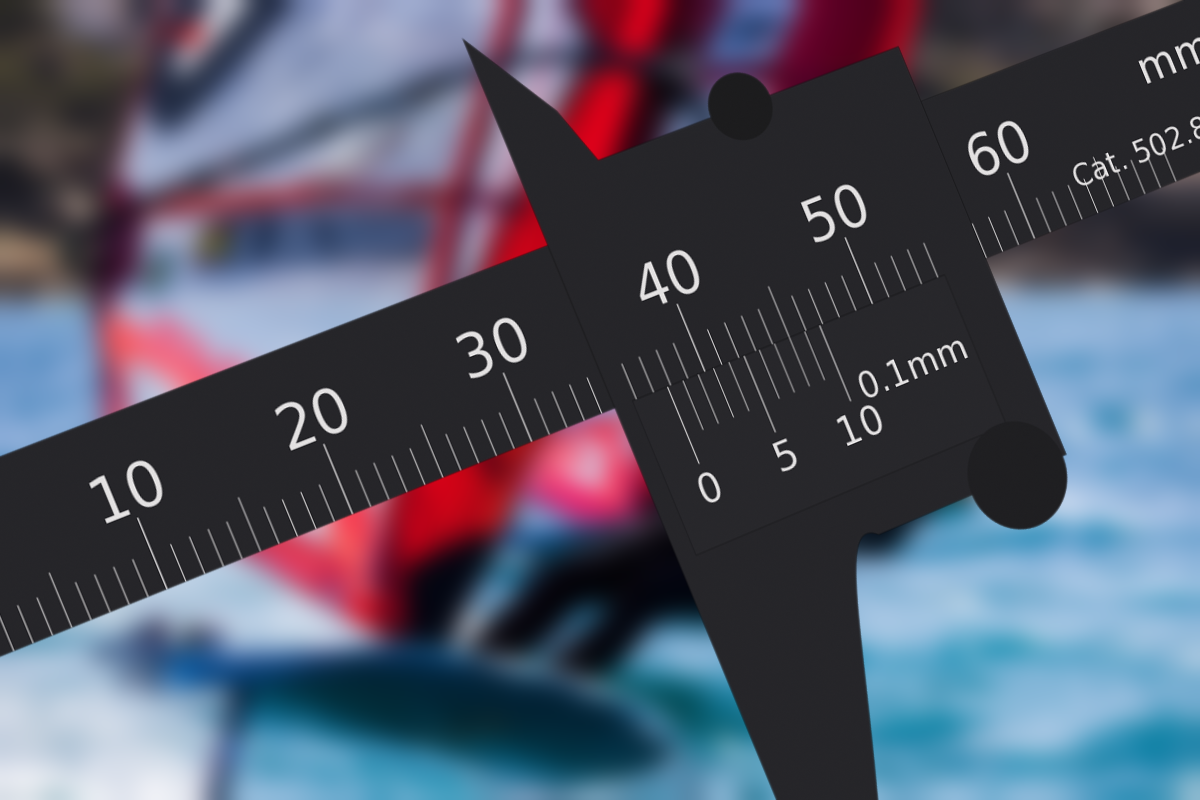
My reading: 37.8 mm
